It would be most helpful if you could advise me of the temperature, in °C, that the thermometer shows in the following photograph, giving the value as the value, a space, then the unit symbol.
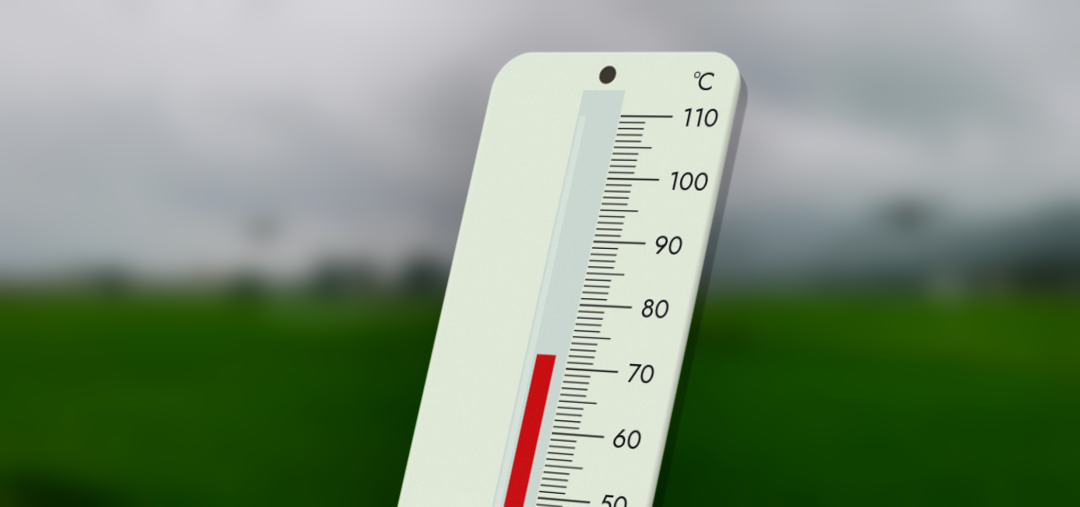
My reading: 72 °C
